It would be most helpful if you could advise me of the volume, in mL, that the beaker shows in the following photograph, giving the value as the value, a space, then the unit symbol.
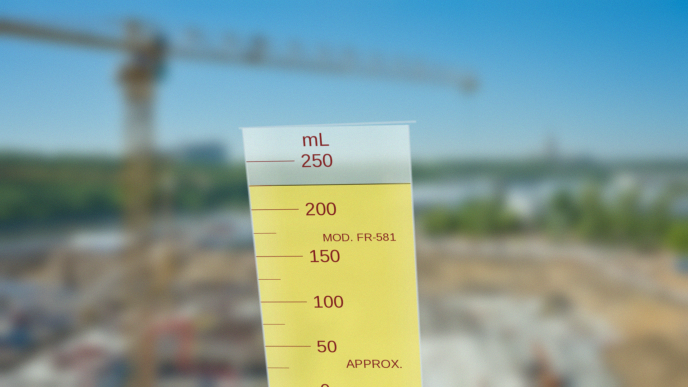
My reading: 225 mL
